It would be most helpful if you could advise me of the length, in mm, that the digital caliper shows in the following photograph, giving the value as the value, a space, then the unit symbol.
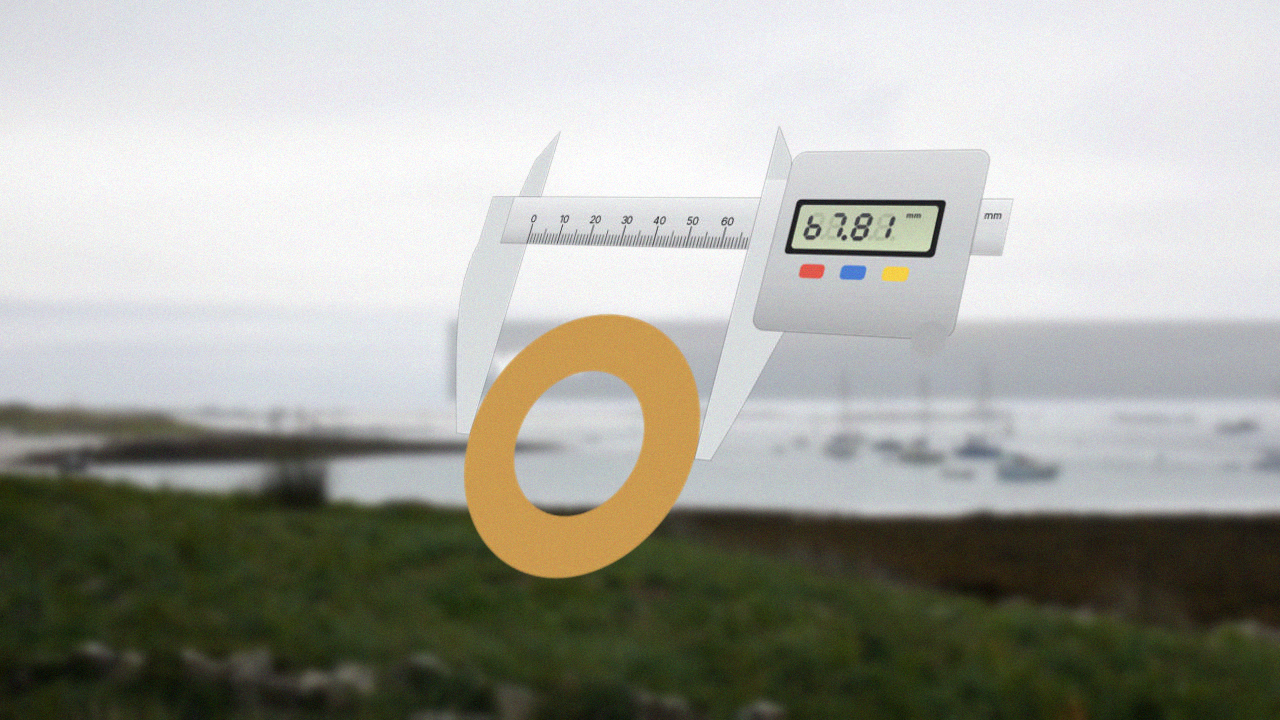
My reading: 67.81 mm
